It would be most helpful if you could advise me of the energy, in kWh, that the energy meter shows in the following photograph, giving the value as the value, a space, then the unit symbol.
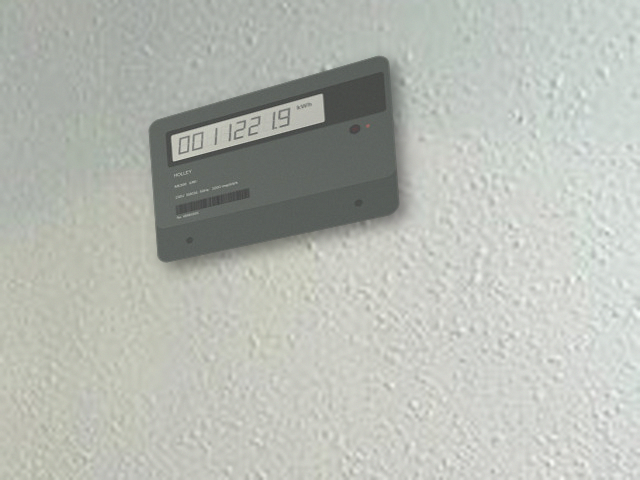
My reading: 11221.9 kWh
